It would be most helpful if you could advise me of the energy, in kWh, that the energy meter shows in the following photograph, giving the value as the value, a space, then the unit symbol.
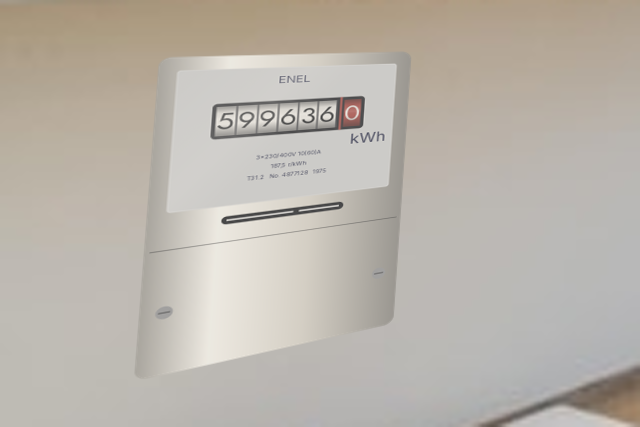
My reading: 599636.0 kWh
